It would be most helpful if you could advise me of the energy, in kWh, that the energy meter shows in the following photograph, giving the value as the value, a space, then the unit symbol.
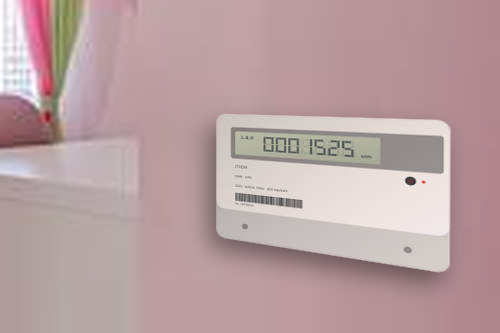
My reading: 1525 kWh
